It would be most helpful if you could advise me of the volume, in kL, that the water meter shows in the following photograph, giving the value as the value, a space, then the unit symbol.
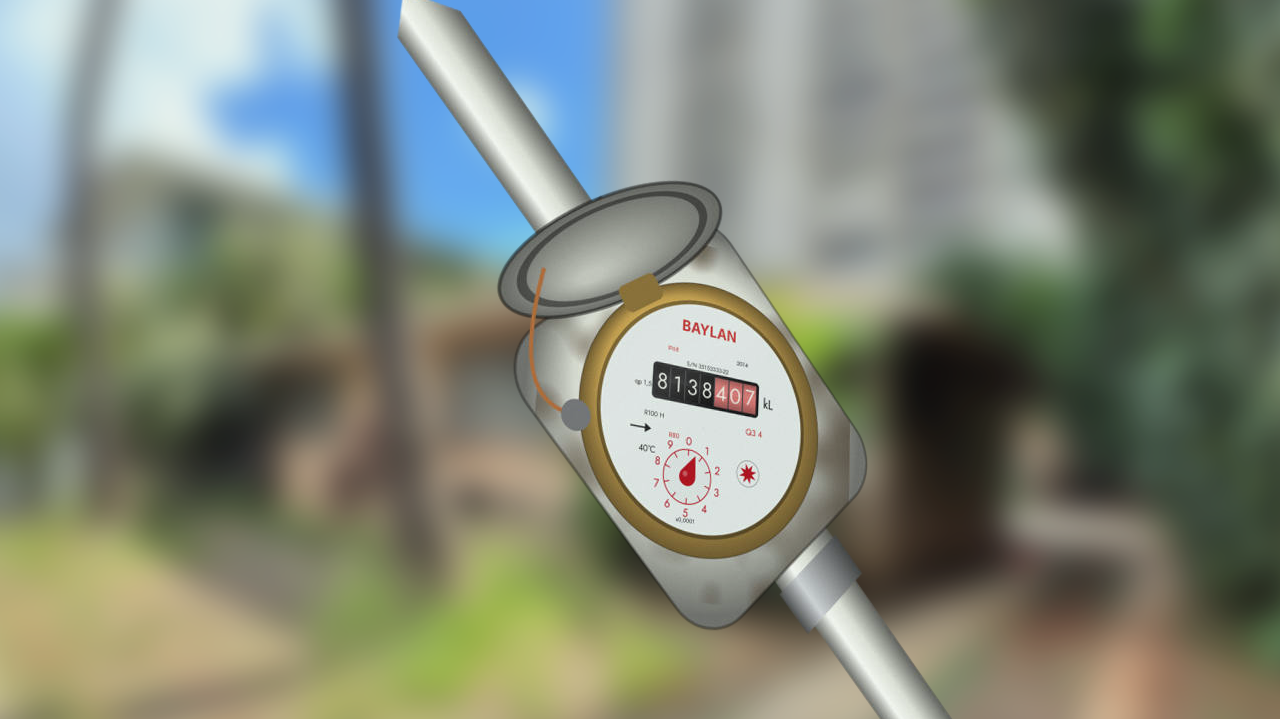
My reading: 8138.4070 kL
